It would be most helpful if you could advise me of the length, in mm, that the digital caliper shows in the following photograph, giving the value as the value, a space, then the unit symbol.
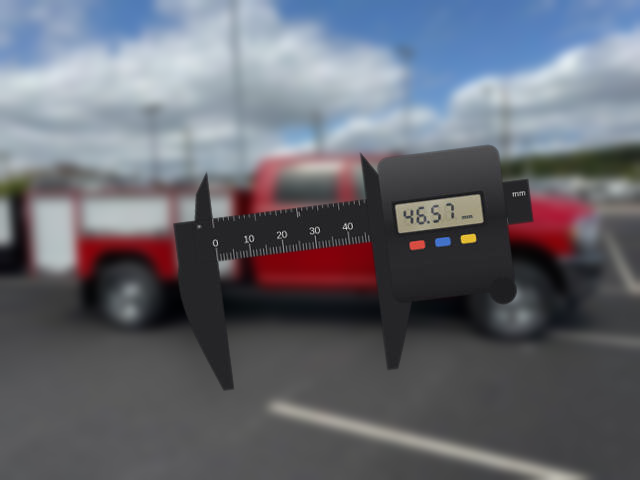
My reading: 46.57 mm
